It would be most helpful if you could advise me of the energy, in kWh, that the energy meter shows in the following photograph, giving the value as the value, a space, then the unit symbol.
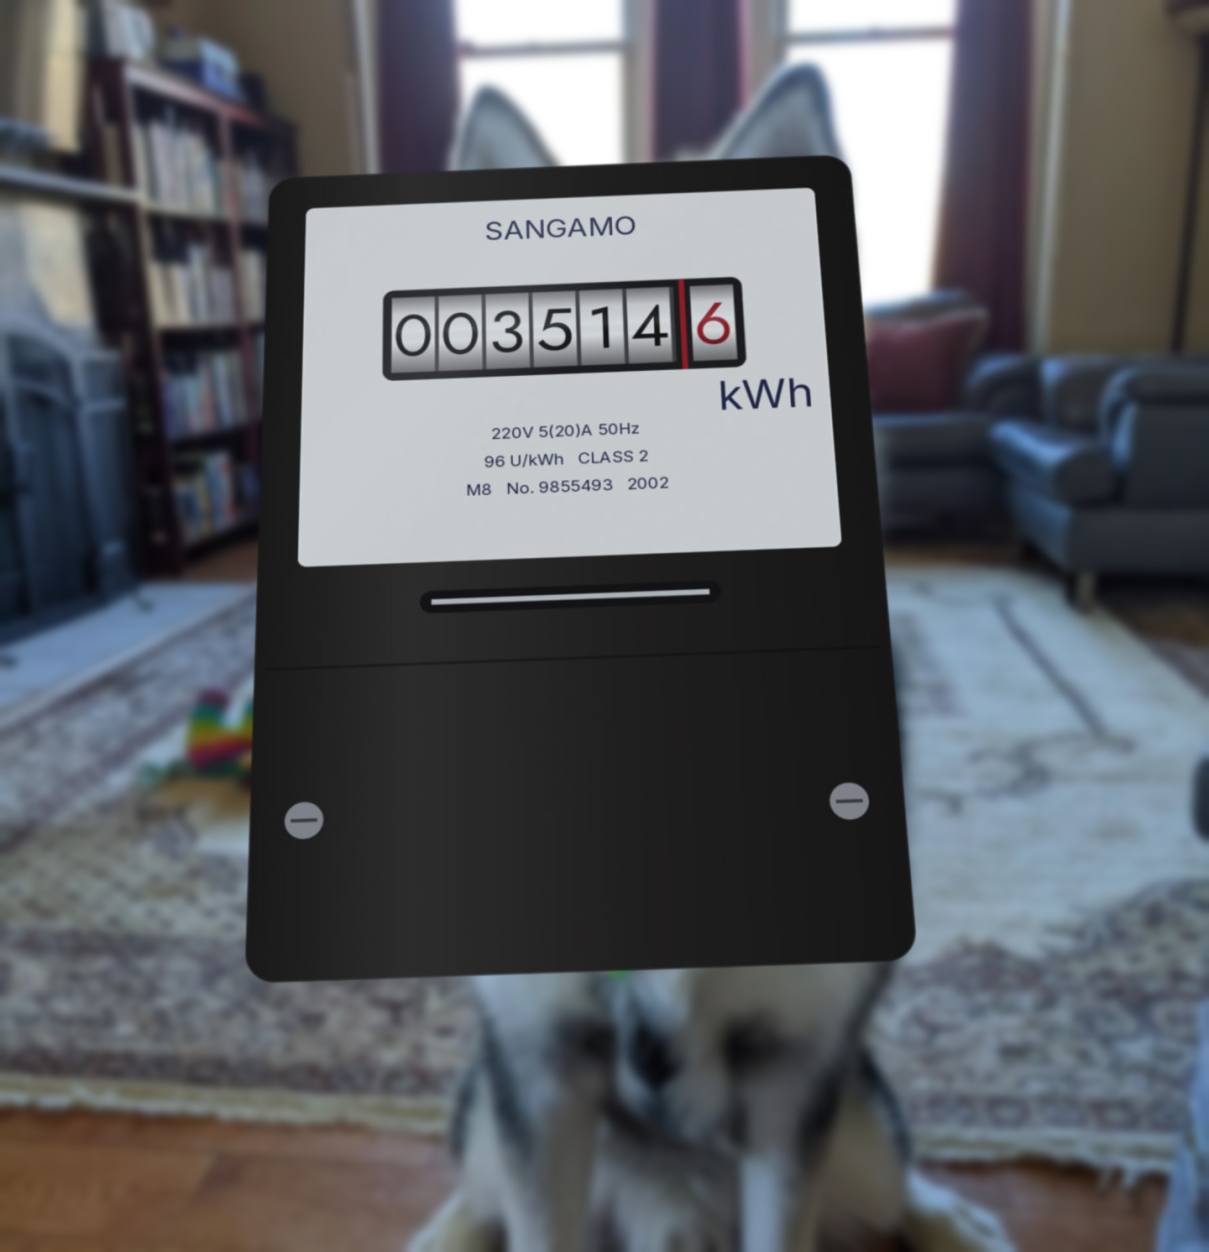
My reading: 3514.6 kWh
